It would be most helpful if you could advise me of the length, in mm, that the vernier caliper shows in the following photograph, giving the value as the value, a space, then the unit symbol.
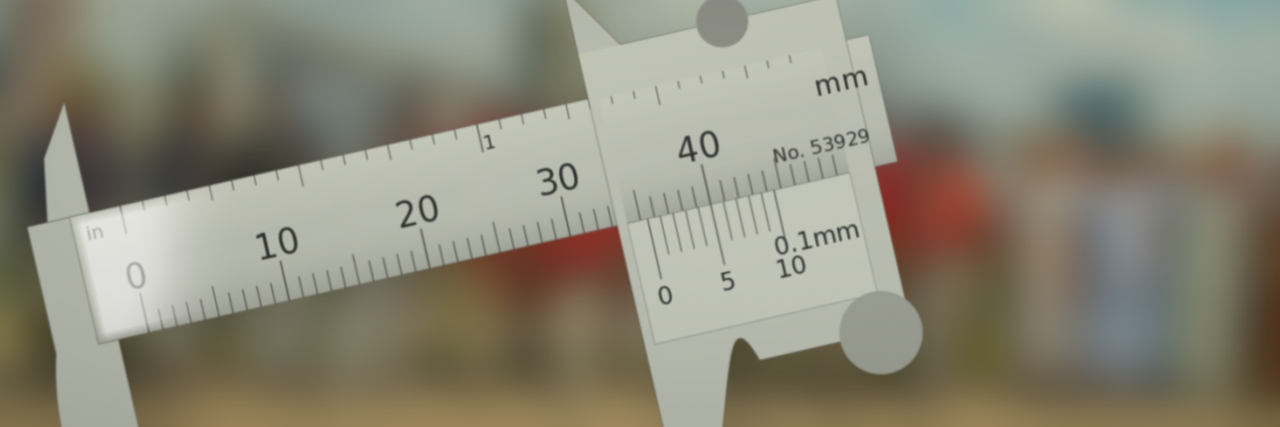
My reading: 35.5 mm
